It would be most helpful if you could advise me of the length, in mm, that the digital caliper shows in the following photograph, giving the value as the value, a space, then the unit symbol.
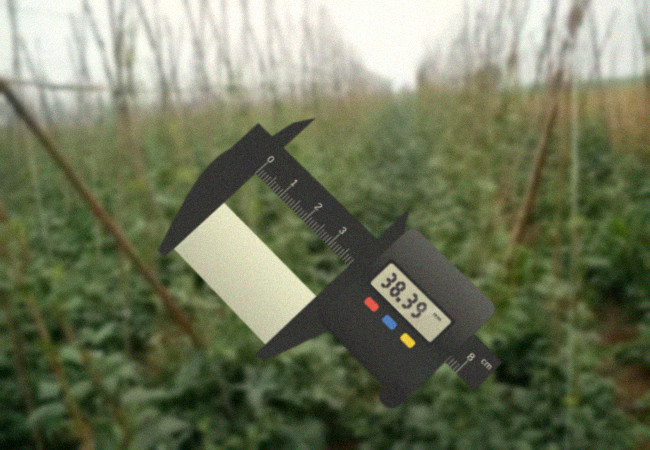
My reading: 38.39 mm
